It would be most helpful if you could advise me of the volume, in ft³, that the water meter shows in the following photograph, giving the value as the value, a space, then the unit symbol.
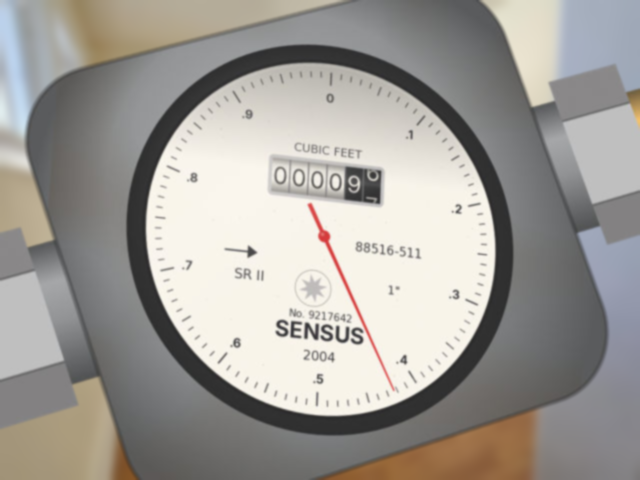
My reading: 96.42 ft³
